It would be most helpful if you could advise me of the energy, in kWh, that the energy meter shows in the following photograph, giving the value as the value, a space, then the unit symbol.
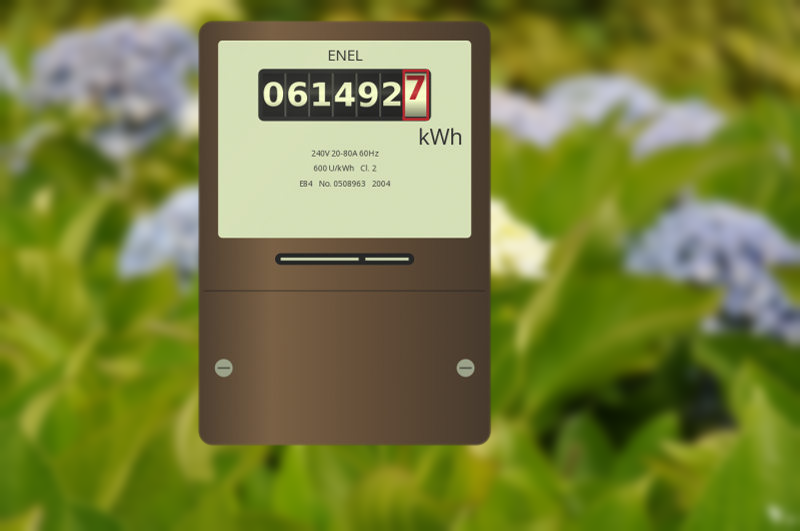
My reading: 61492.7 kWh
